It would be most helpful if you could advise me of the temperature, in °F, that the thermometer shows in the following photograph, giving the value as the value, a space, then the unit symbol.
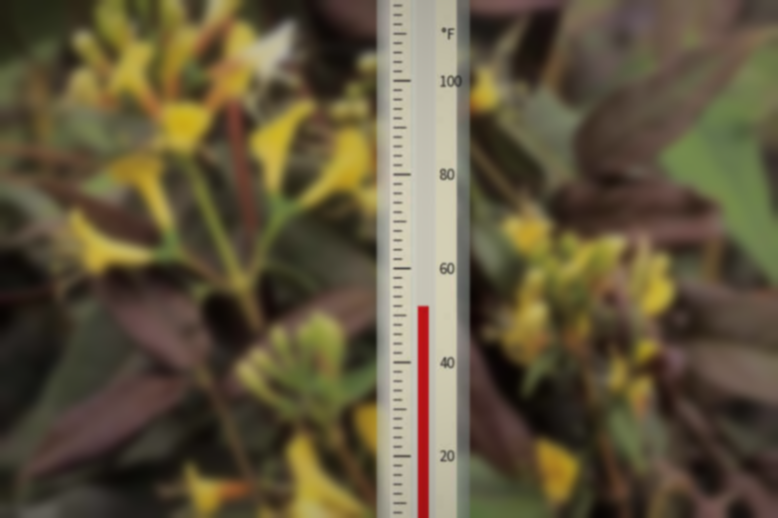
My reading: 52 °F
